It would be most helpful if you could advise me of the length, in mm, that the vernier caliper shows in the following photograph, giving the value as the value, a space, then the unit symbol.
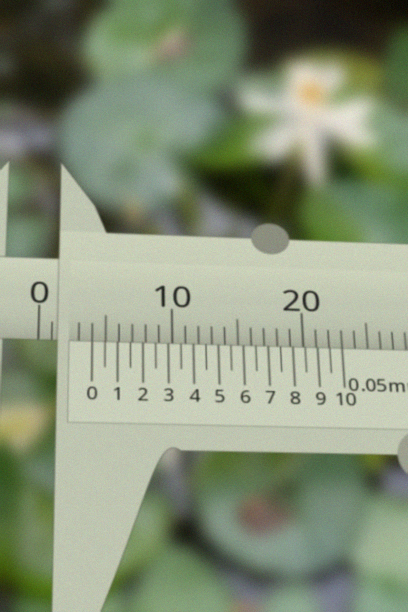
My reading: 4.0 mm
